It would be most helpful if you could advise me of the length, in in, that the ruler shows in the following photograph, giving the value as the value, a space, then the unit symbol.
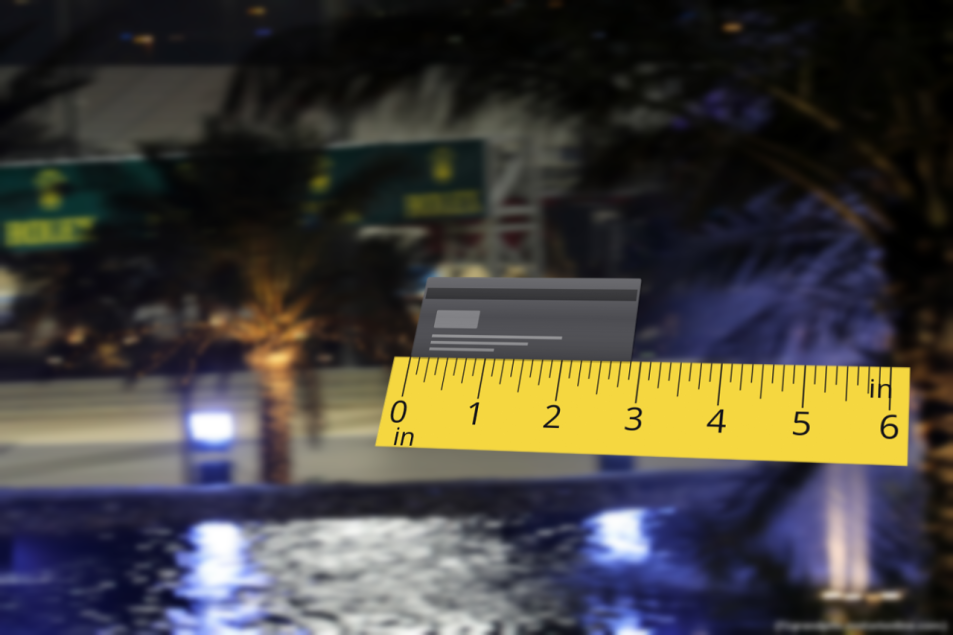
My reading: 2.875 in
